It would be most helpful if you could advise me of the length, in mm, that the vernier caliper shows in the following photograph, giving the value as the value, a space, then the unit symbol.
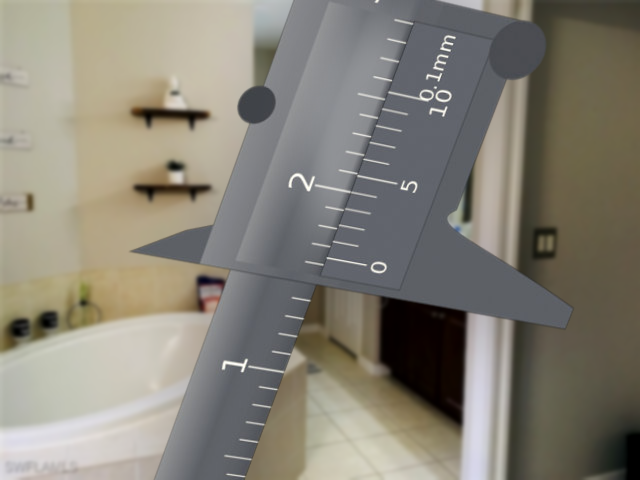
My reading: 16.4 mm
